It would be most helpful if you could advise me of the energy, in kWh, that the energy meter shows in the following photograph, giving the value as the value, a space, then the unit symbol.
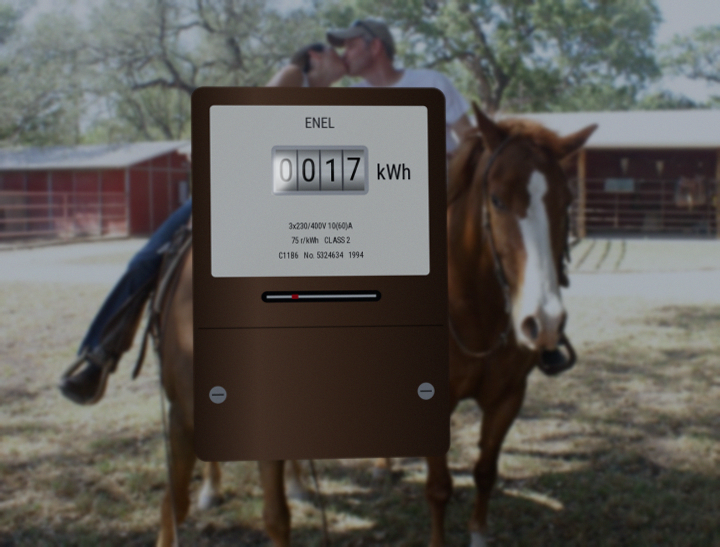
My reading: 17 kWh
